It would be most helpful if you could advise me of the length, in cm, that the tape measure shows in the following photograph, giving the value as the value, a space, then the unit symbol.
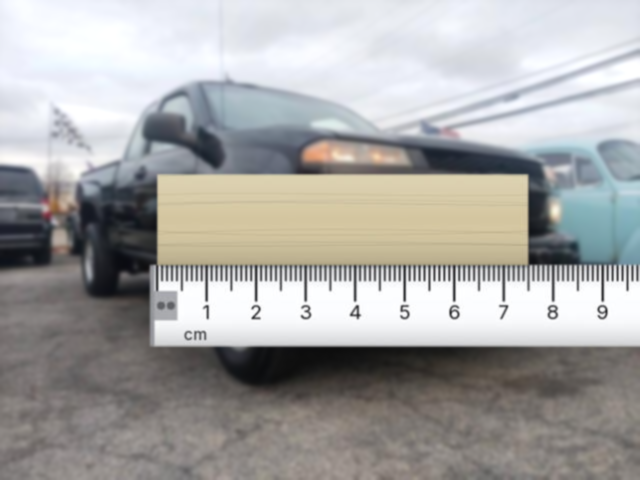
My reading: 7.5 cm
